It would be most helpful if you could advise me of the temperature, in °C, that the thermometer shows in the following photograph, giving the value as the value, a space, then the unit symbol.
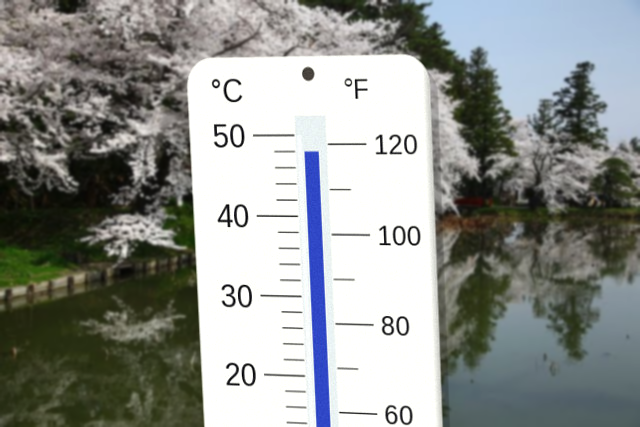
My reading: 48 °C
